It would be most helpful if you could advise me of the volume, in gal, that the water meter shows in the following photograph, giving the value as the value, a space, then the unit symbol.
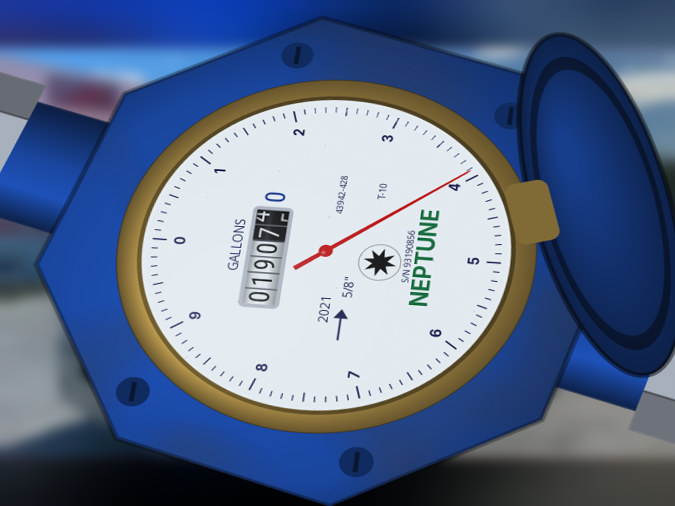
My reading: 190743.9 gal
